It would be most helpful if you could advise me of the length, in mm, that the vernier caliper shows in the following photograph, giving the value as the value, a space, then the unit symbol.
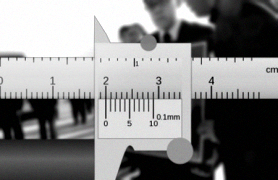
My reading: 20.0 mm
